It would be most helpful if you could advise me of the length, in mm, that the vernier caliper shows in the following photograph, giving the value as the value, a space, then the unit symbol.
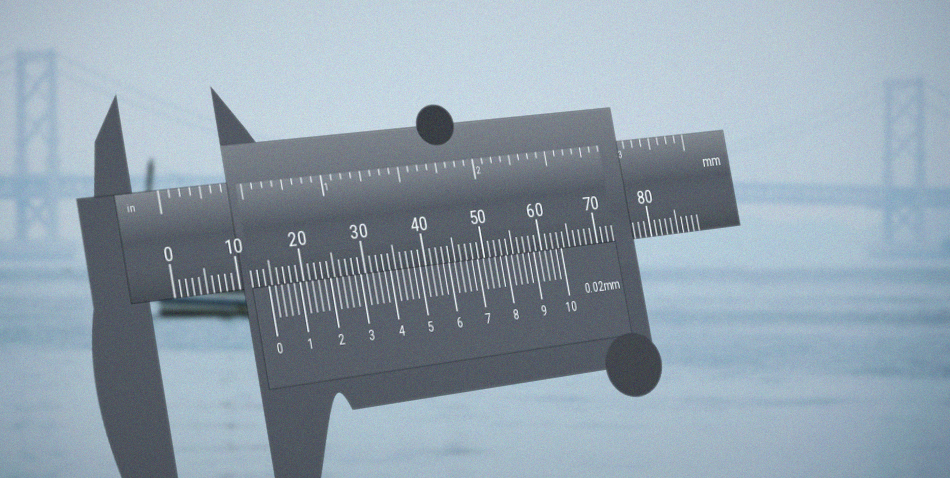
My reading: 14.5 mm
